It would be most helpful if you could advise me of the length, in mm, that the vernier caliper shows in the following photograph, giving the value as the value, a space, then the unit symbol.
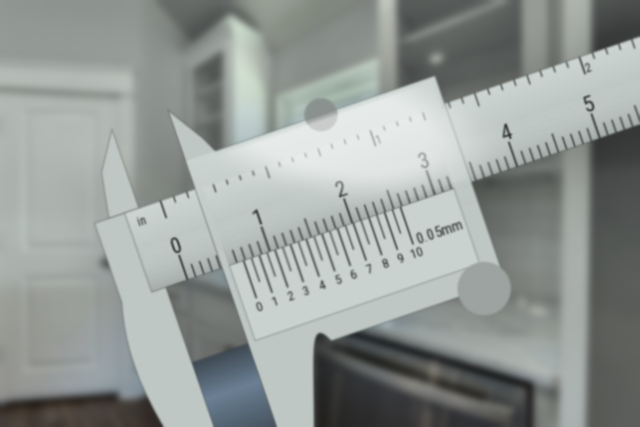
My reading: 6.8 mm
